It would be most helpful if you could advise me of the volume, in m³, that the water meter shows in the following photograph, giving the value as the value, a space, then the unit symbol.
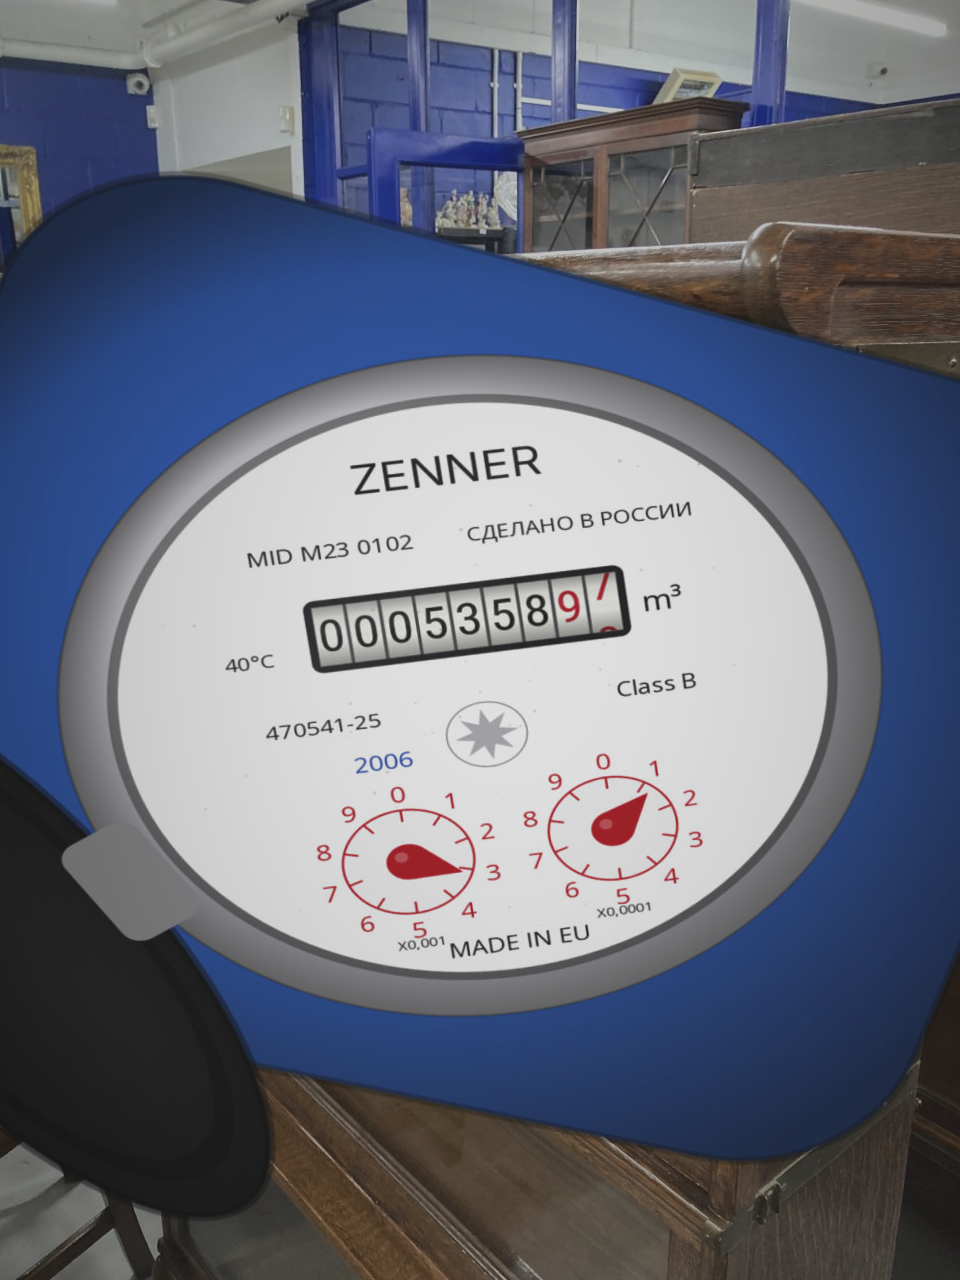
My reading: 5358.9731 m³
